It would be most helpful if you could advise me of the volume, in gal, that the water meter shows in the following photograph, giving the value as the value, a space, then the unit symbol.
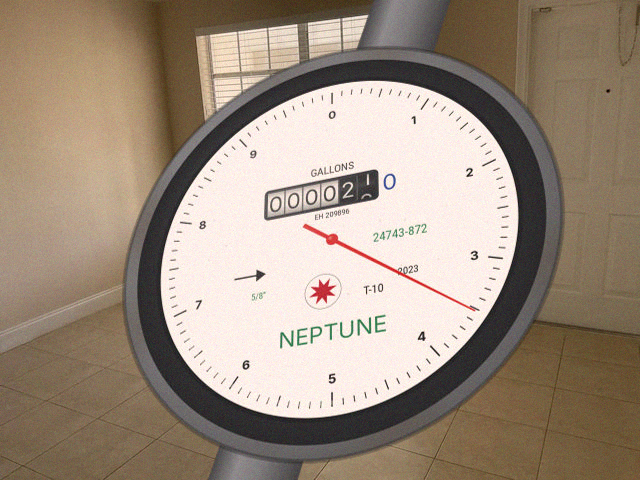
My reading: 213.5 gal
